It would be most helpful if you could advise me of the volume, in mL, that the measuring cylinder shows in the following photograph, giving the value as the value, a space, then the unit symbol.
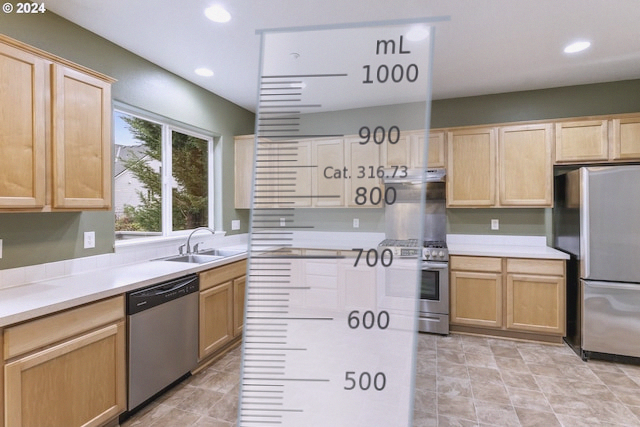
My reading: 700 mL
